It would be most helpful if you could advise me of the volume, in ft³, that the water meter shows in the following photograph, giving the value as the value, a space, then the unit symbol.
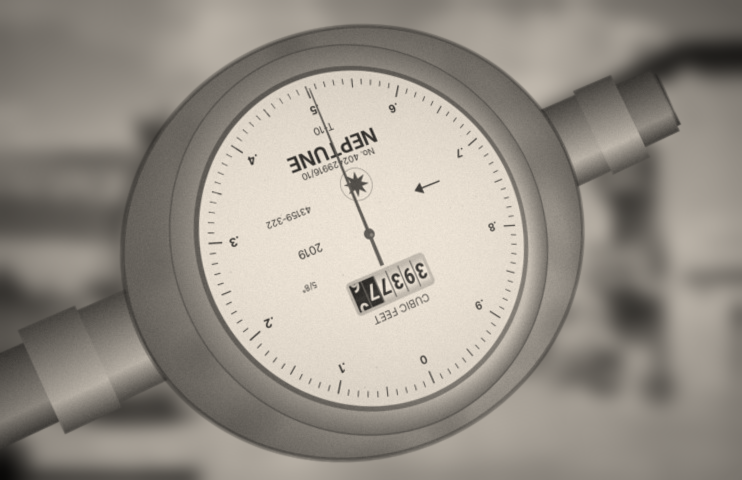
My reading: 393775.50 ft³
